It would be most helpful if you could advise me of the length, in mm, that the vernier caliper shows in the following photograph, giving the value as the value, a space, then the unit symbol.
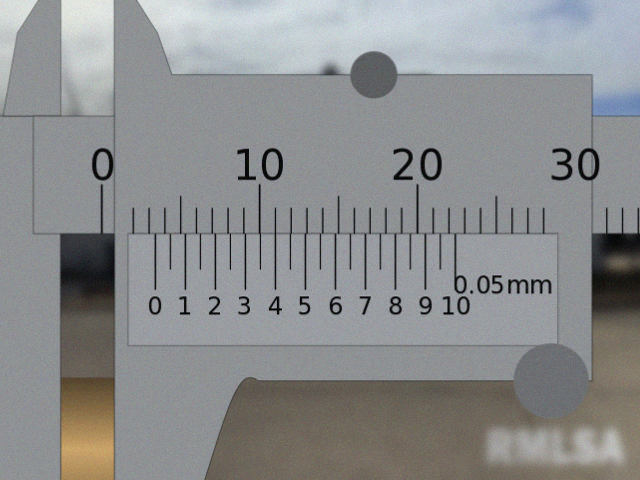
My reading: 3.4 mm
